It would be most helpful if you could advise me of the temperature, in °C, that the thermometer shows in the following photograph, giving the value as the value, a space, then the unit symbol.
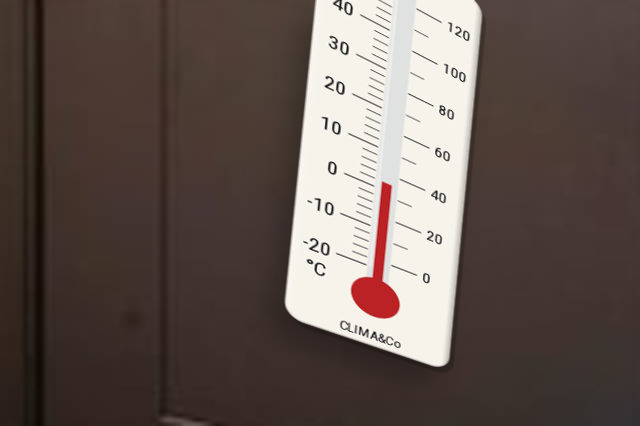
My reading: 2 °C
